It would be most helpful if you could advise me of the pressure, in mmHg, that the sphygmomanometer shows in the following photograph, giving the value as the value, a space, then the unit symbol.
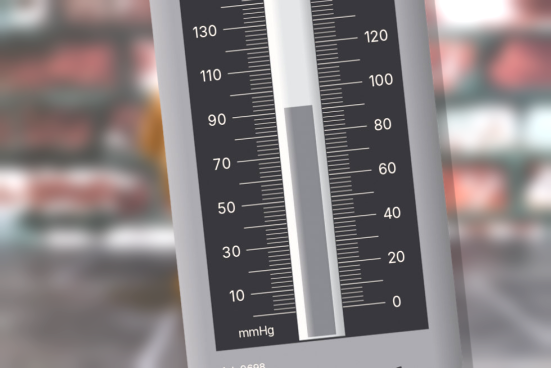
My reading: 92 mmHg
